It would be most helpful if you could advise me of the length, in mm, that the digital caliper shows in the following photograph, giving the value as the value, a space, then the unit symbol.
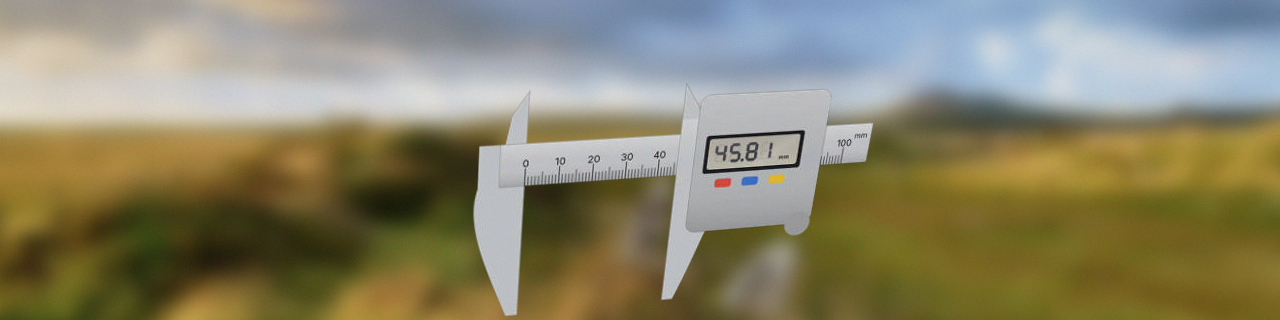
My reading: 45.81 mm
